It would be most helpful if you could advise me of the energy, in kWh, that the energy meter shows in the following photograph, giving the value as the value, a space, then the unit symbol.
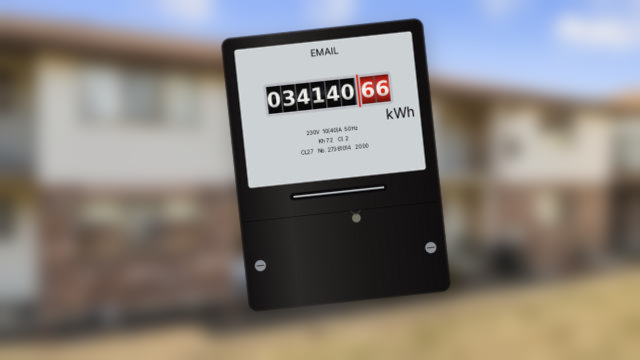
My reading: 34140.66 kWh
